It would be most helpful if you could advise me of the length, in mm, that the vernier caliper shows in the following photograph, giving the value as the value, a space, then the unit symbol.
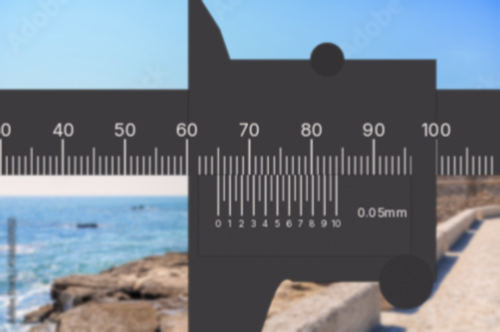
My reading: 65.0 mm
